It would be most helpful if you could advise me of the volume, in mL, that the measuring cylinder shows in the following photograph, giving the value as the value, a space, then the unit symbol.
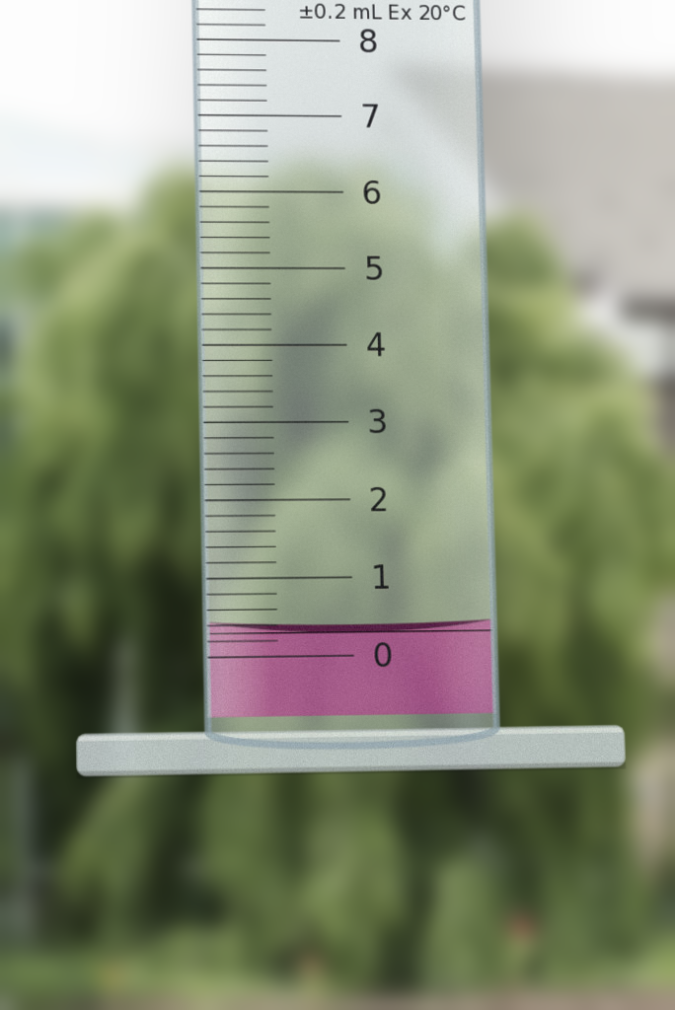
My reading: 0.3 mL
